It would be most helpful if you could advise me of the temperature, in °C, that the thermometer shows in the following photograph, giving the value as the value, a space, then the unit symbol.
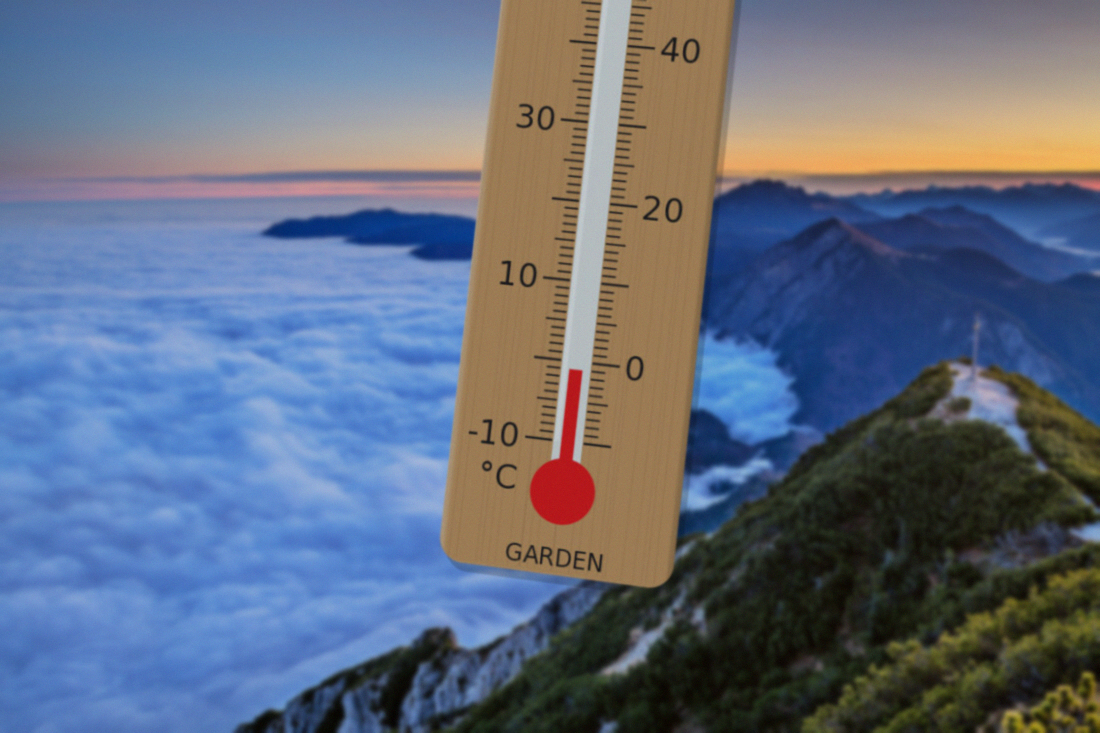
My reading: -1 °C
